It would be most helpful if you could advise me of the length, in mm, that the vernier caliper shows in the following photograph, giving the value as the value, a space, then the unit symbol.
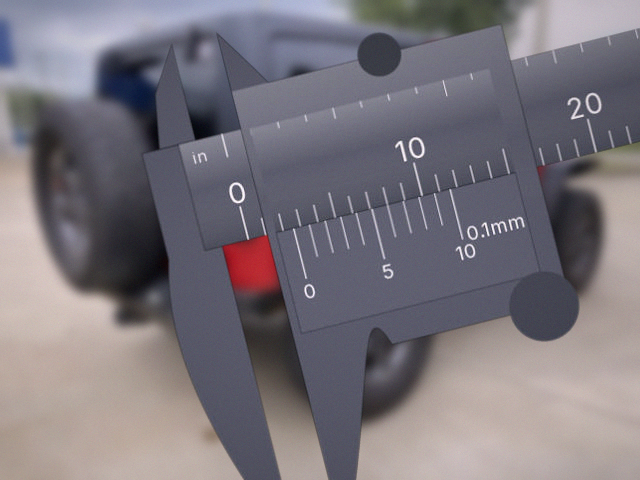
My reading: 2.6 mm
